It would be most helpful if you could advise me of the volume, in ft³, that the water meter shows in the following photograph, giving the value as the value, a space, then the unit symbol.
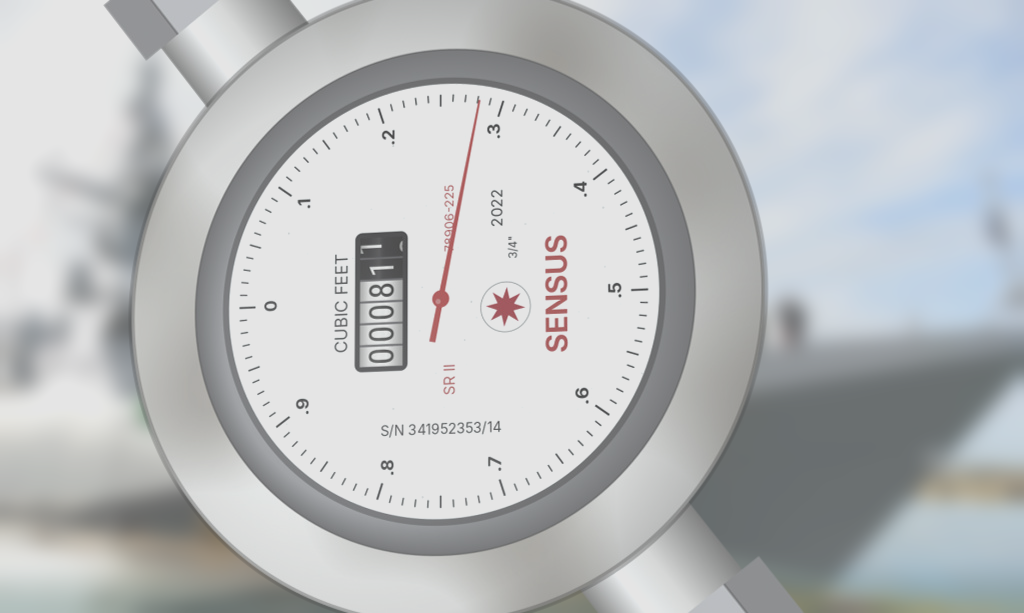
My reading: 811.28 ft³
